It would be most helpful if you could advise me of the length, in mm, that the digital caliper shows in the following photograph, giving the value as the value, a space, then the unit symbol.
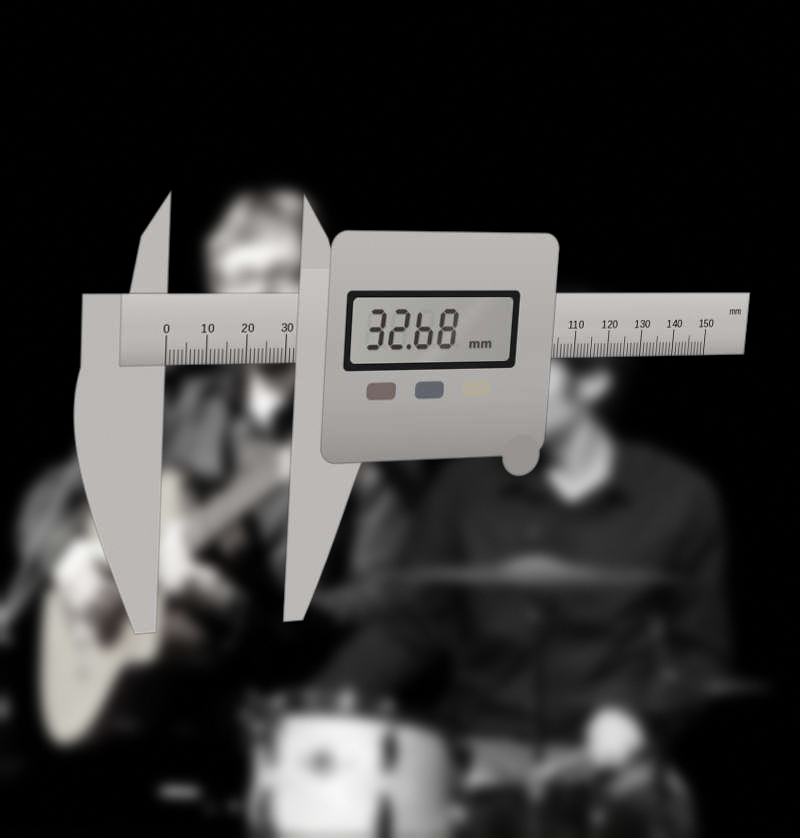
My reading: 32.68 mm
